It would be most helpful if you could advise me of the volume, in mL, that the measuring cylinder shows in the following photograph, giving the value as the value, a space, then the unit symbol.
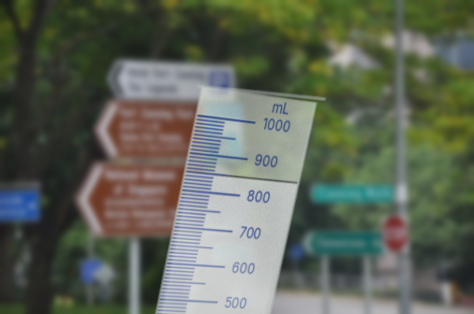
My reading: 850 mL
